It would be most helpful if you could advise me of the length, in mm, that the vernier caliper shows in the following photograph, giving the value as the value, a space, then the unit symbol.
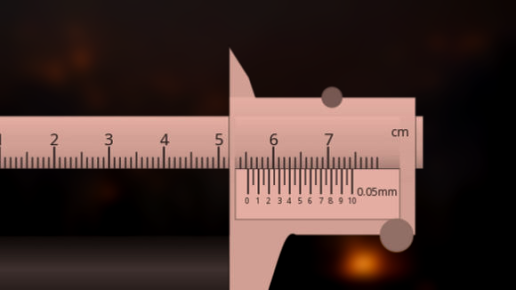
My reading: 55.4 mm
